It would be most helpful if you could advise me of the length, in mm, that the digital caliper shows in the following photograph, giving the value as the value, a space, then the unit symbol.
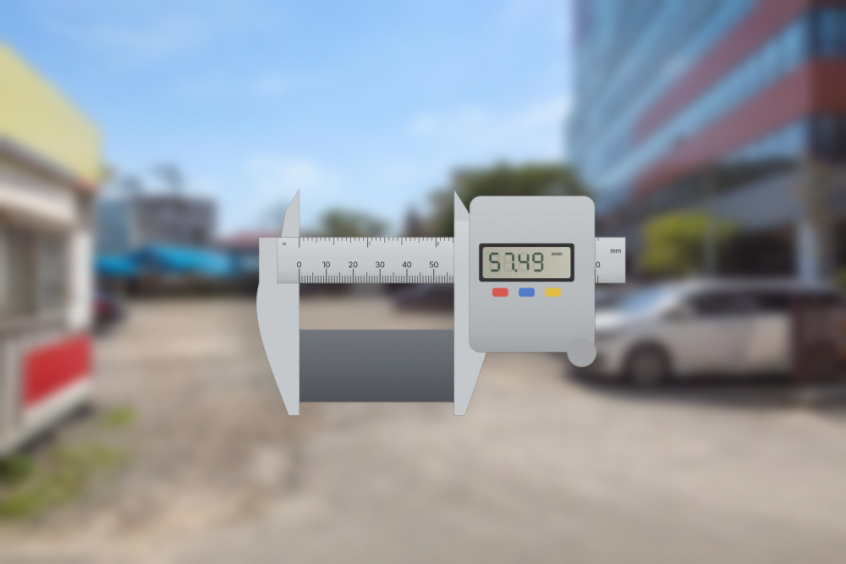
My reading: 57.49 mm
